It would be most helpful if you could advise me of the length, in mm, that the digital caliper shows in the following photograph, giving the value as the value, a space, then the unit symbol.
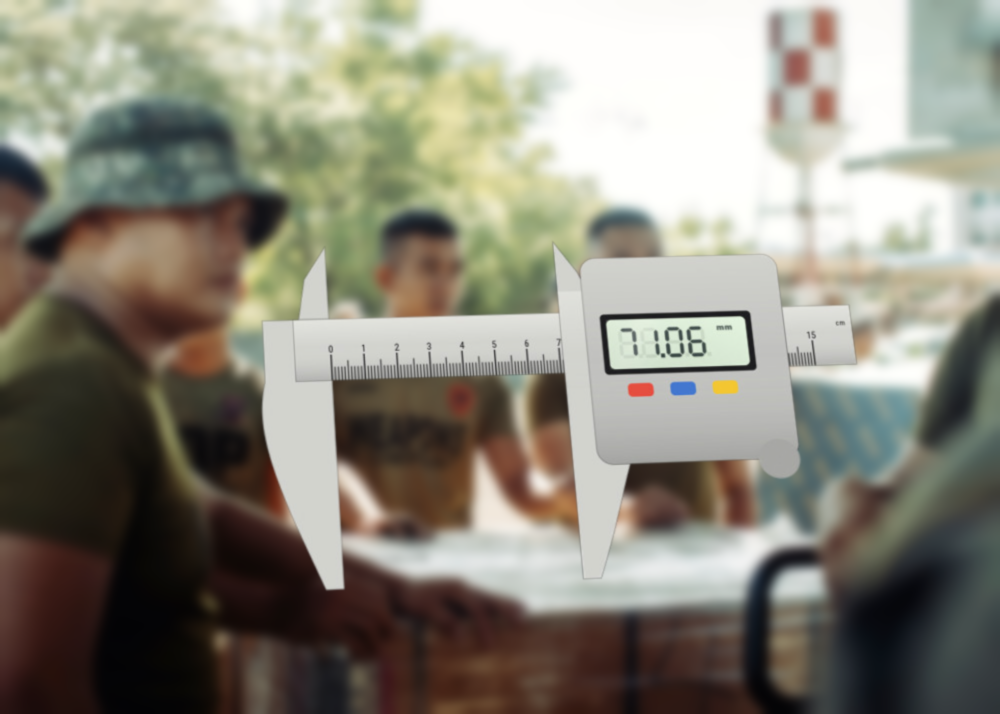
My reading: 71.06 mm
